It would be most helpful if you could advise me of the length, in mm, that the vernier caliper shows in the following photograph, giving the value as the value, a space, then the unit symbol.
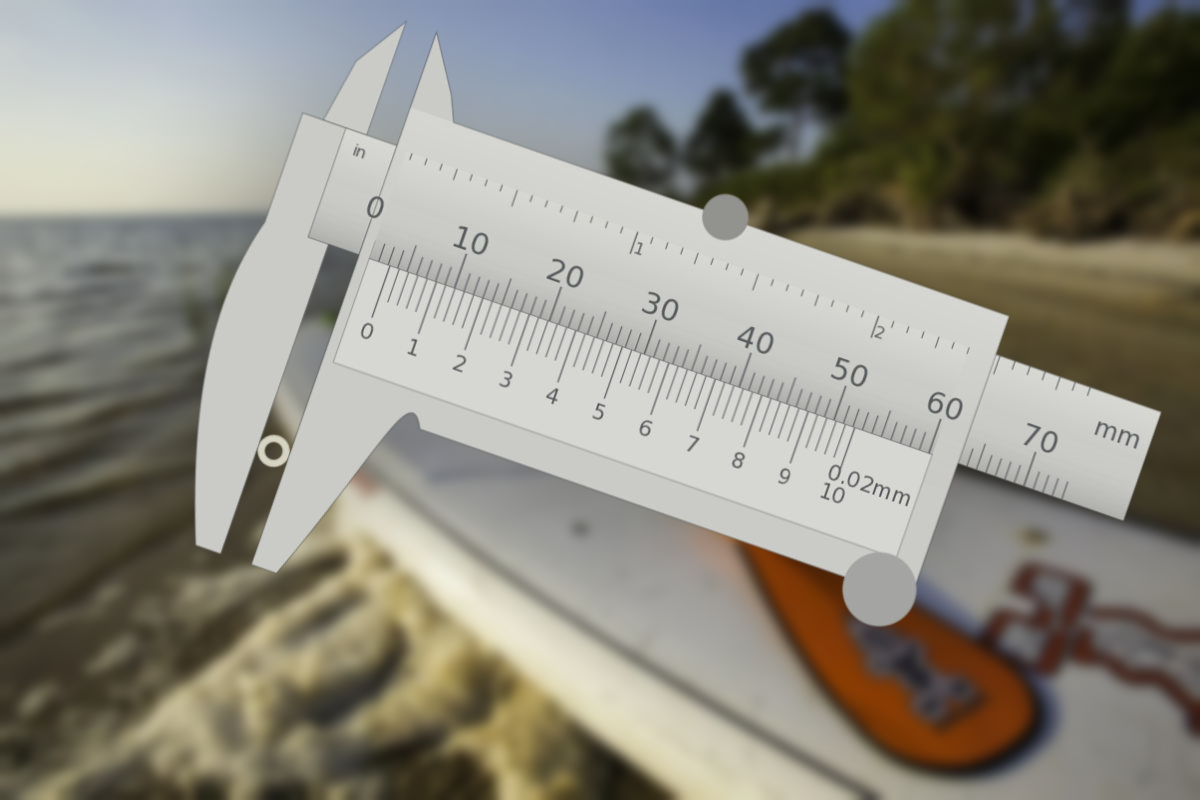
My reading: 3.2 mm
